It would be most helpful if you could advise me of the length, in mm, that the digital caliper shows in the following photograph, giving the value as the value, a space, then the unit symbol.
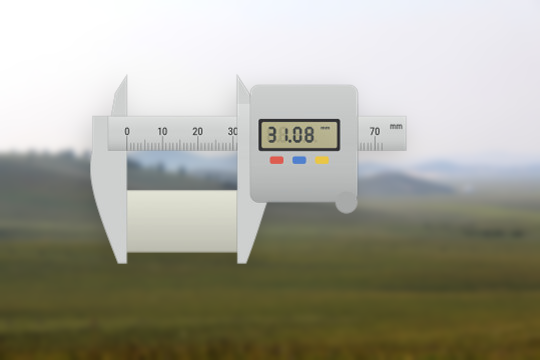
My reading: 31.08 mm
